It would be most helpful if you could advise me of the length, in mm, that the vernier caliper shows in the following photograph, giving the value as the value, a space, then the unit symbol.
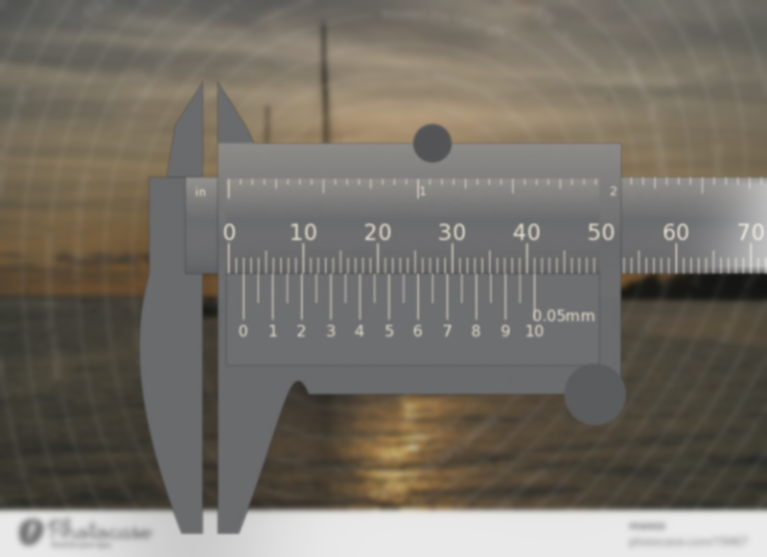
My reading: 2.0 mm
